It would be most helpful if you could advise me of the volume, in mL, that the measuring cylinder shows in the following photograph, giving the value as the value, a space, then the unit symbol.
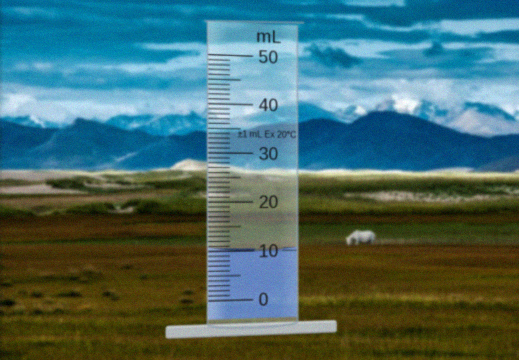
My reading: 10 mL
